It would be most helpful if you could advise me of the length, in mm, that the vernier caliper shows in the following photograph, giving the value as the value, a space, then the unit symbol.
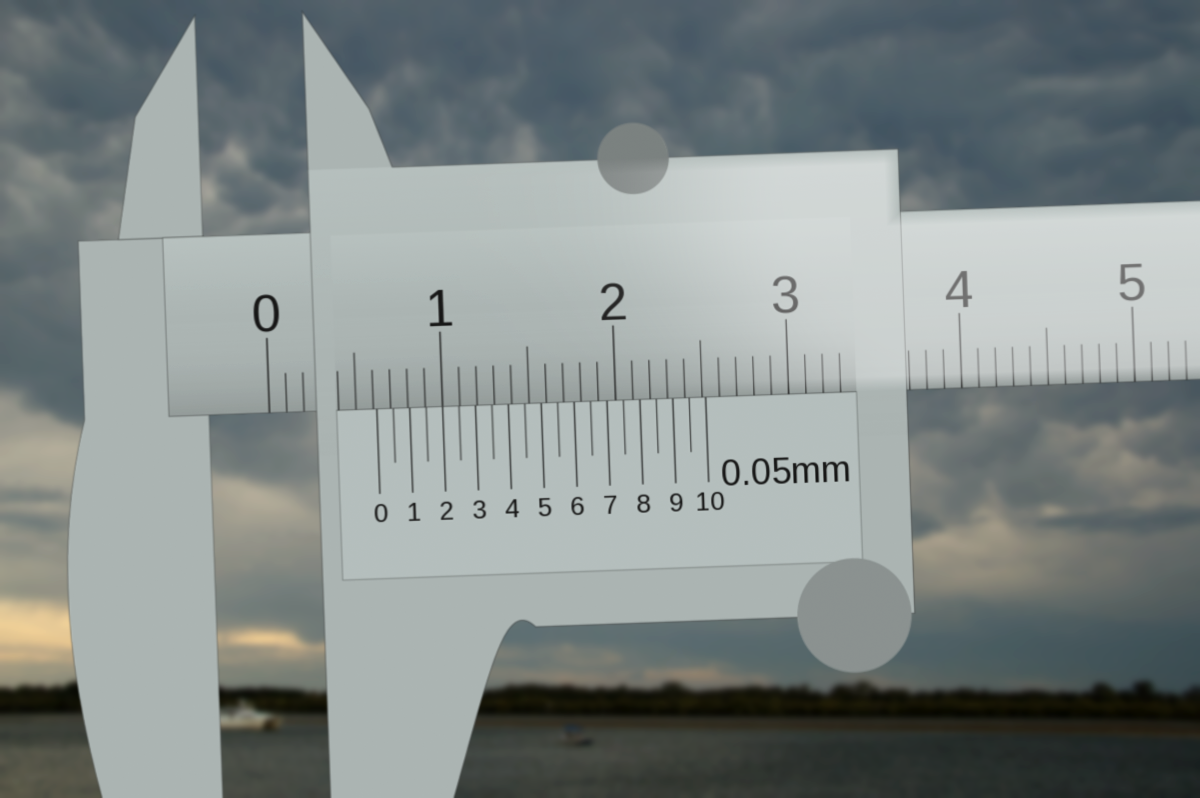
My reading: 6.2 mm
